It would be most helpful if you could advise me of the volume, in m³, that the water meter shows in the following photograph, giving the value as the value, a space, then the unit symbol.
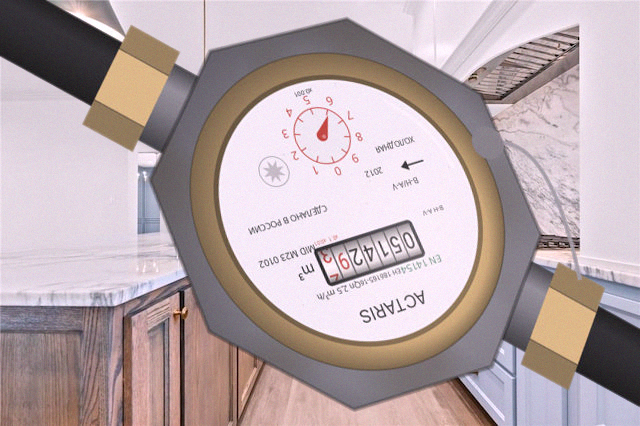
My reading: 5142.926 m³
